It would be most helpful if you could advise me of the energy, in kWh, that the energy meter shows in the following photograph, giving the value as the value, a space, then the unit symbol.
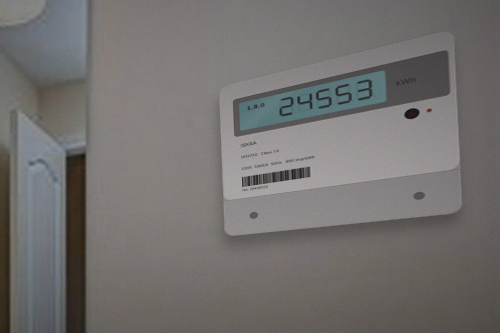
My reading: 24553 kWh
